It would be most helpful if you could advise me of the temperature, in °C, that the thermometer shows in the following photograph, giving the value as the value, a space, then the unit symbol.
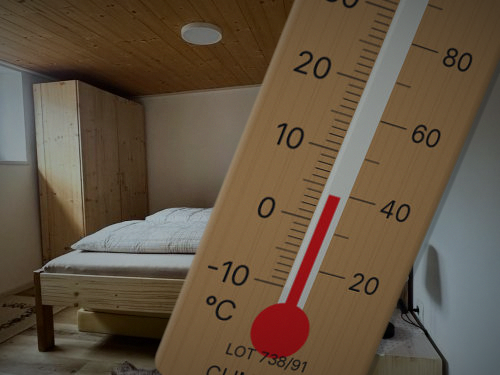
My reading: 4 °C
